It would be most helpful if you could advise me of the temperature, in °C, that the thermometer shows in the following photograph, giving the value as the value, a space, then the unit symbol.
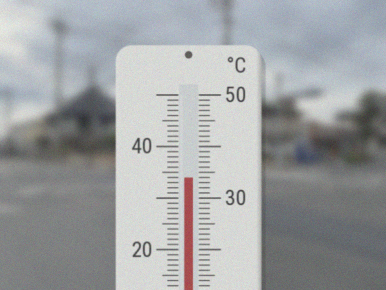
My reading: 34 °C
